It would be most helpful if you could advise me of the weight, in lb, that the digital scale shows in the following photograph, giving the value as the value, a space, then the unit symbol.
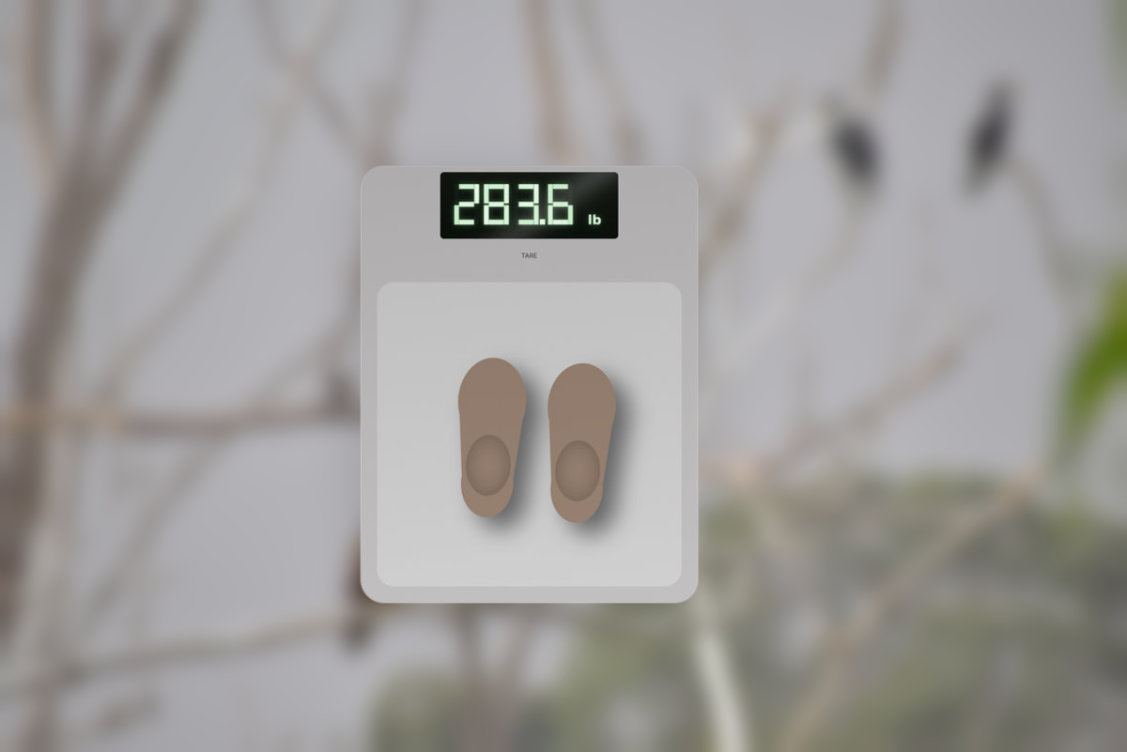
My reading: 283.6 lb
